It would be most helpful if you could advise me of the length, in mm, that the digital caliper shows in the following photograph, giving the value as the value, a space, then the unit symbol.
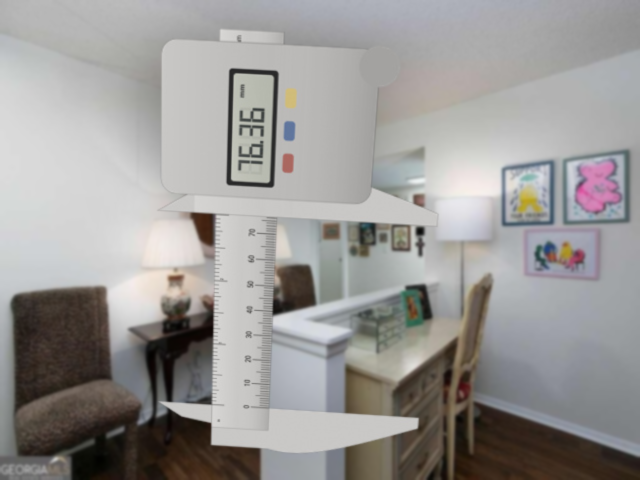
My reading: 76.36 mm
